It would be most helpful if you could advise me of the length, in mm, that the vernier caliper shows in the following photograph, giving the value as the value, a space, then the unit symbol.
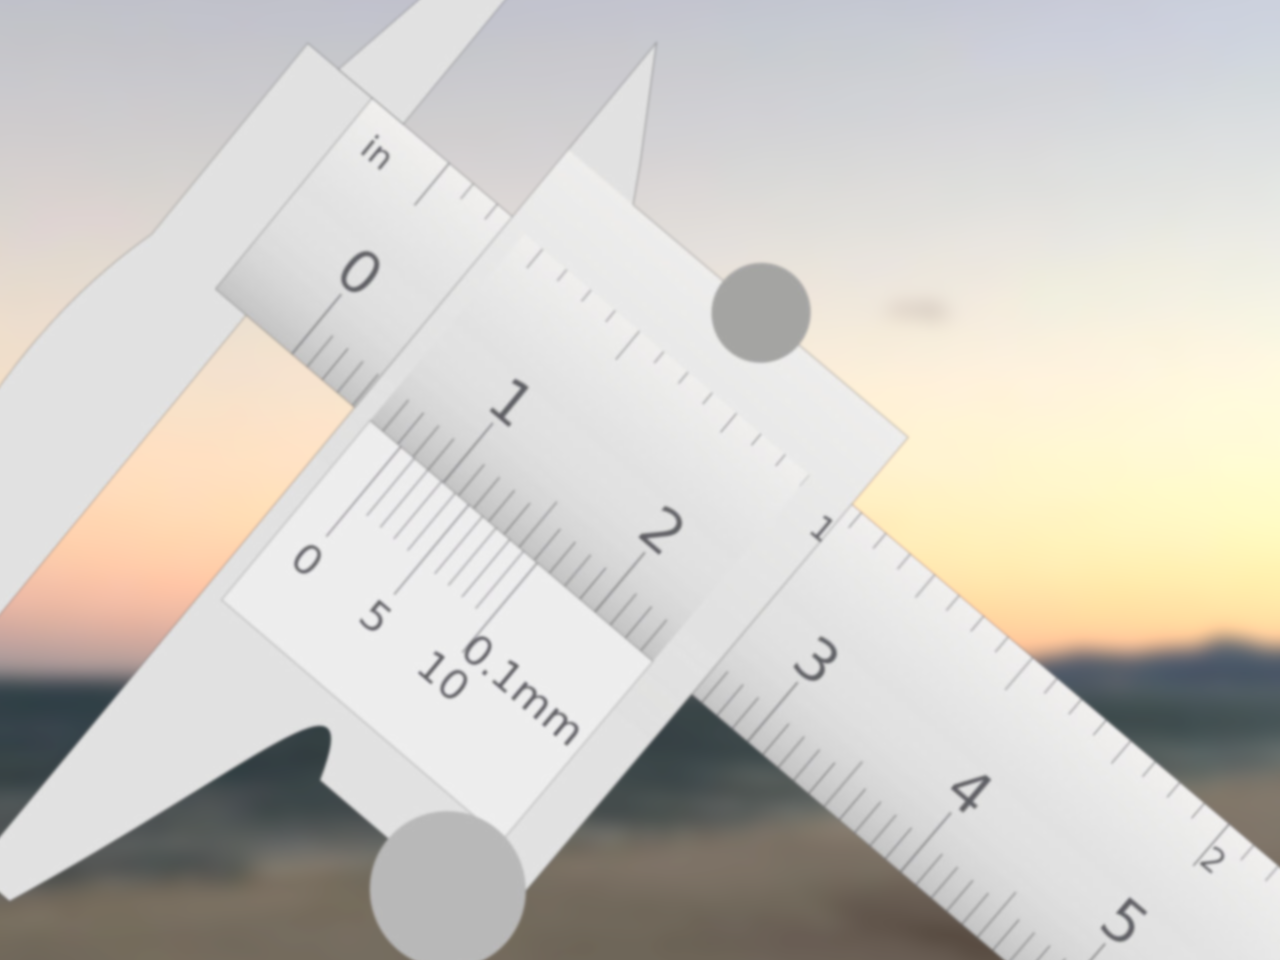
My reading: 7.2 mm
